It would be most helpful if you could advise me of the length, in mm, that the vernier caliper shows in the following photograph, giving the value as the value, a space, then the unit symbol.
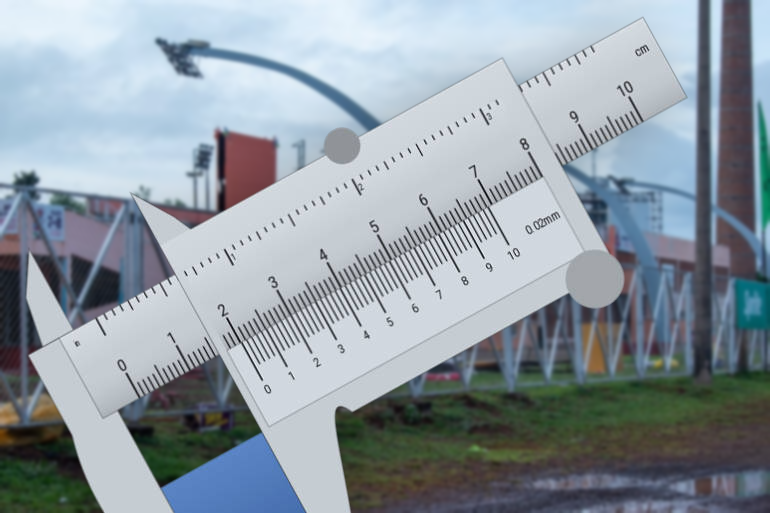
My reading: 20.2 mm
